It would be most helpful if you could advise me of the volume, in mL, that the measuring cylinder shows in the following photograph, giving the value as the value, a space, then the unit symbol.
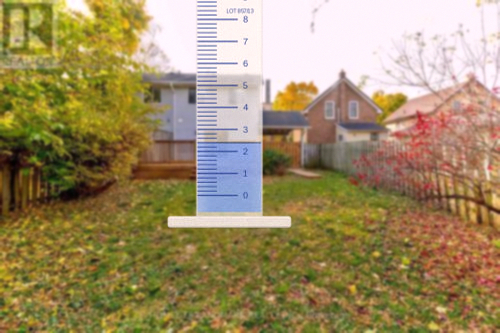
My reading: 2.4 mL
